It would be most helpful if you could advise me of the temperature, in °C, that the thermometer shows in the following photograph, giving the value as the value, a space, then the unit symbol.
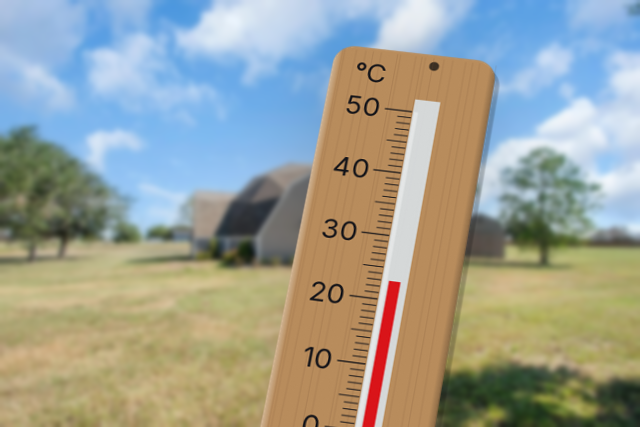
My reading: 23 °C
